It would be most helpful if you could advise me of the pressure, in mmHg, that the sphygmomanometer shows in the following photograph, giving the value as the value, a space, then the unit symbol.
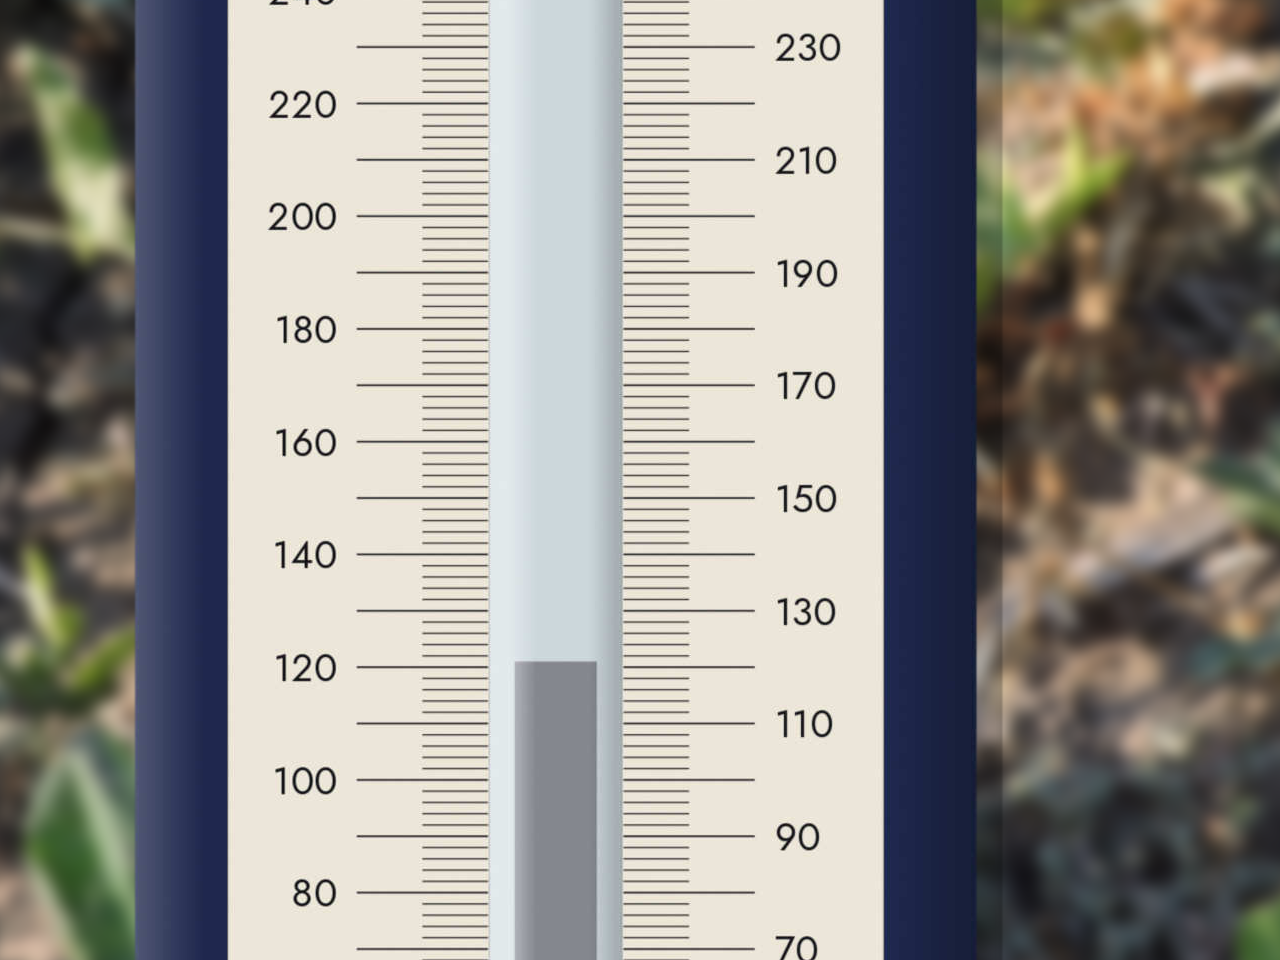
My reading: 121 mmHg
